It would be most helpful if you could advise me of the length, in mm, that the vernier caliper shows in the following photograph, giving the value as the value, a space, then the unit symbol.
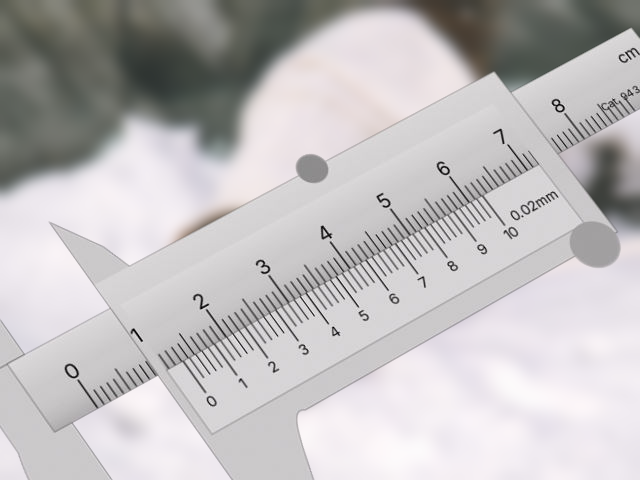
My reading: 13.2 mm
